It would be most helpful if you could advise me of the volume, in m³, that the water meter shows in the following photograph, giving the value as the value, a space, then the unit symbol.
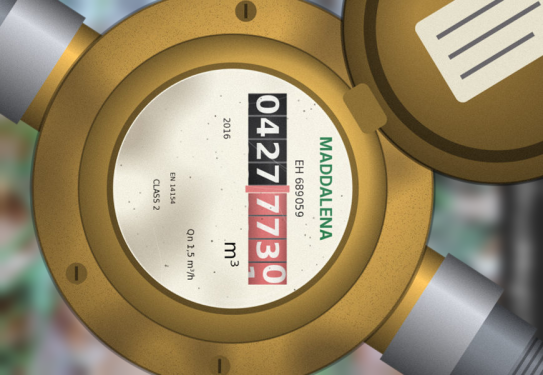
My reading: 427.7730 m³
